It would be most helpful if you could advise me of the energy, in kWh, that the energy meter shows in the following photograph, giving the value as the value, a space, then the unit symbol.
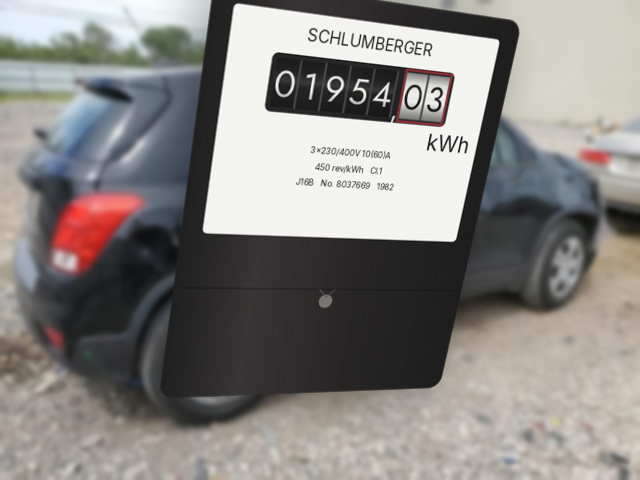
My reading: 1954.03 kWh
